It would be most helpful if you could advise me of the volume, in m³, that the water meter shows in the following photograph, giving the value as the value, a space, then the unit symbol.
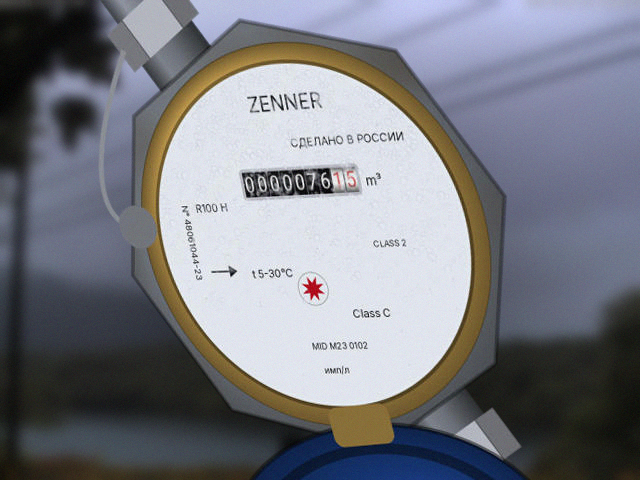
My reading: 76.15 m³
